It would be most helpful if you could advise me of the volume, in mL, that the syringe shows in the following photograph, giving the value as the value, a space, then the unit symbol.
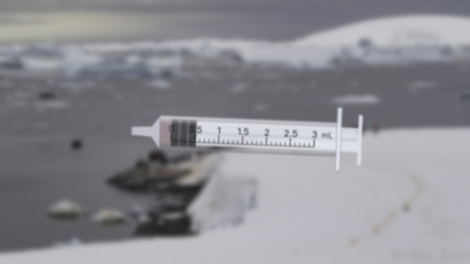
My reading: 0 mL
